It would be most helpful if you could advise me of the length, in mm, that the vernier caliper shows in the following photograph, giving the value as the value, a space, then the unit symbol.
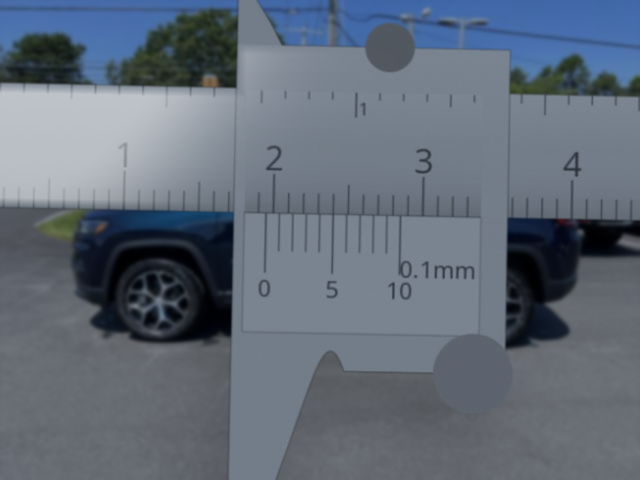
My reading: 19.5 mm
